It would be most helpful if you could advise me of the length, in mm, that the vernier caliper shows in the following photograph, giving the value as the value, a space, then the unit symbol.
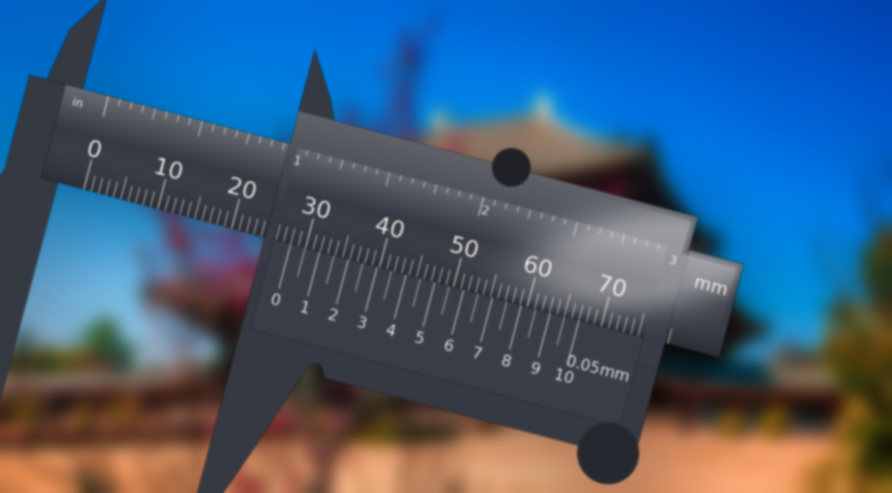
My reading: 28.0 mm
